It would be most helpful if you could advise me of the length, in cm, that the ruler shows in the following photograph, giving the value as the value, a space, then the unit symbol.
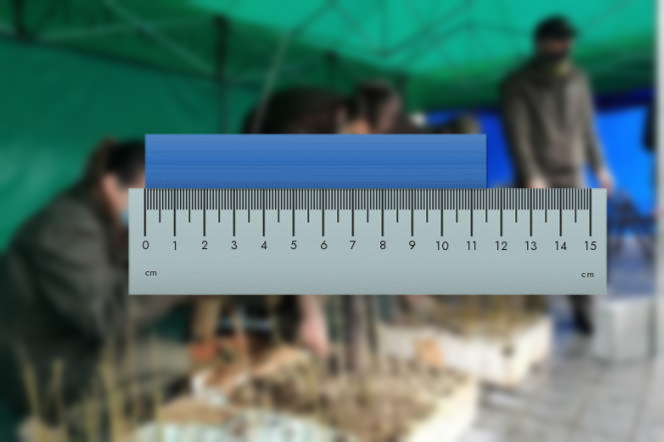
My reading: 11.5 cm
